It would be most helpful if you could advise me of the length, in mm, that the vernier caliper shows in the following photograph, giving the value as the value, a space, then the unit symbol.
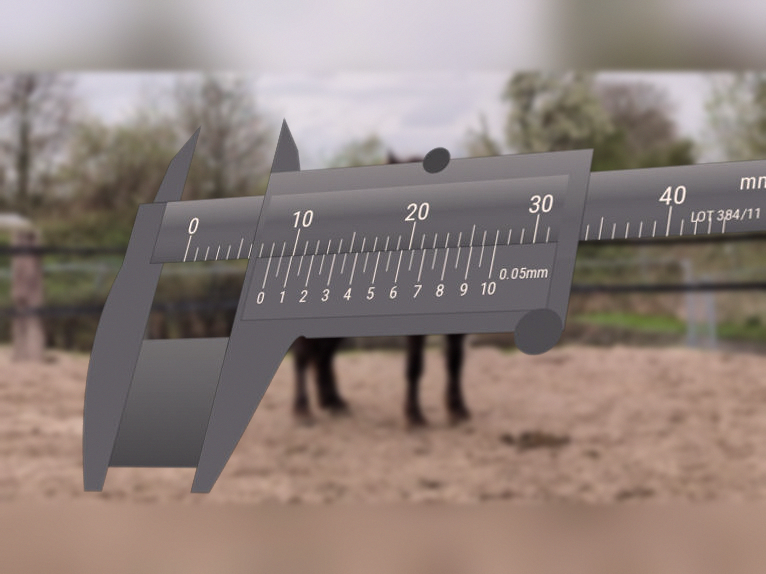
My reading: 8.0 mm
